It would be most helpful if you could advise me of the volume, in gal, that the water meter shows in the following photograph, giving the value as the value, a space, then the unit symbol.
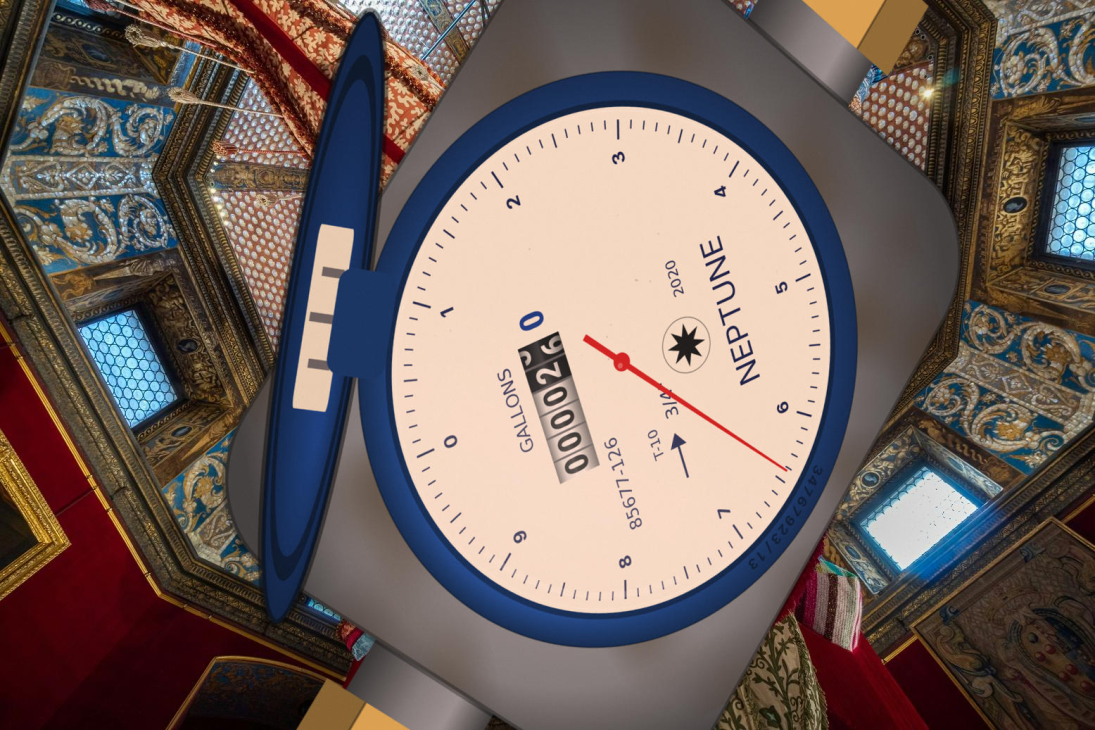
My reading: 256.4 gal
